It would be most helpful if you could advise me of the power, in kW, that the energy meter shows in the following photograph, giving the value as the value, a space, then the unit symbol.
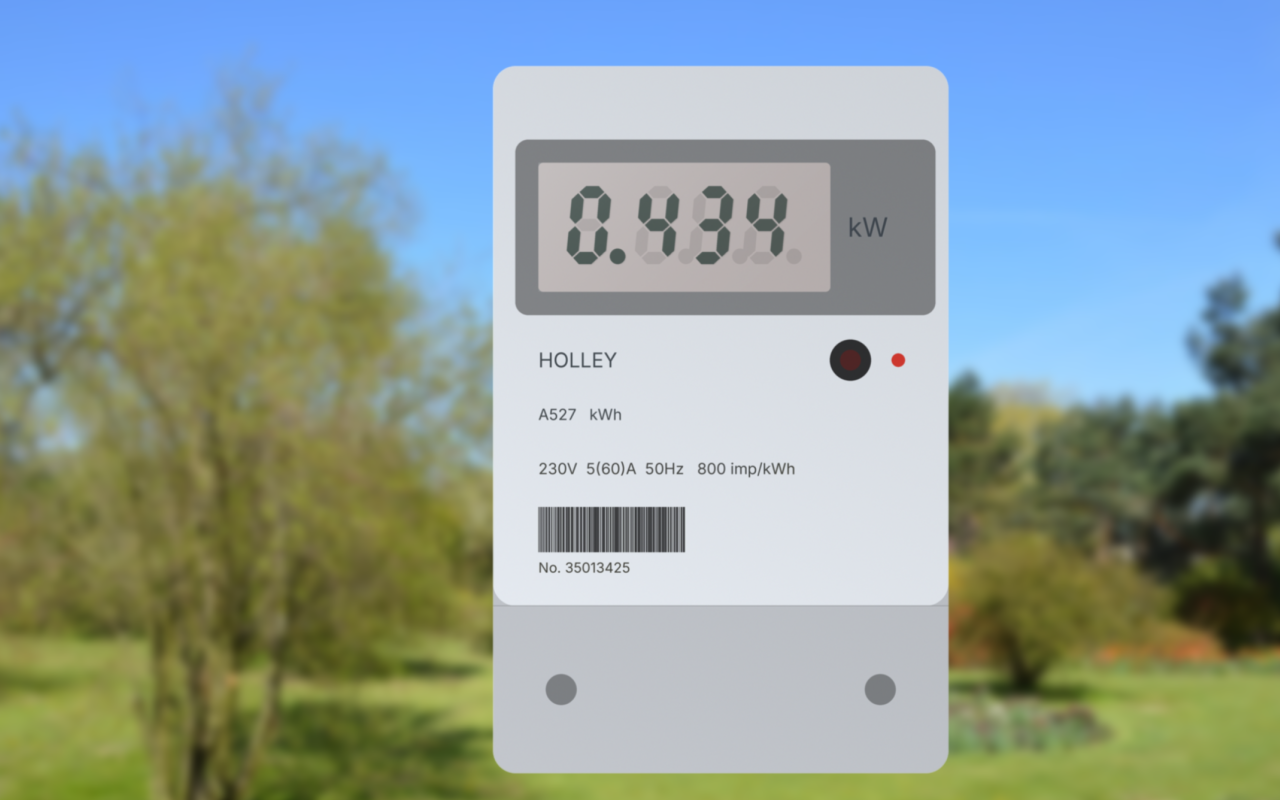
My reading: 0.434 kW
